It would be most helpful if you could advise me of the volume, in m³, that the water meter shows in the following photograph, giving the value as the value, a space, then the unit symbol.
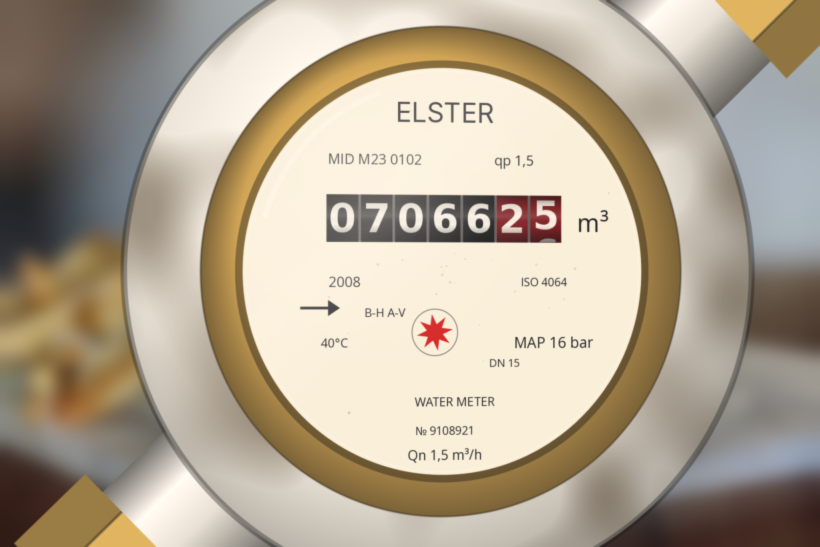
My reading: 7066.25 m³
